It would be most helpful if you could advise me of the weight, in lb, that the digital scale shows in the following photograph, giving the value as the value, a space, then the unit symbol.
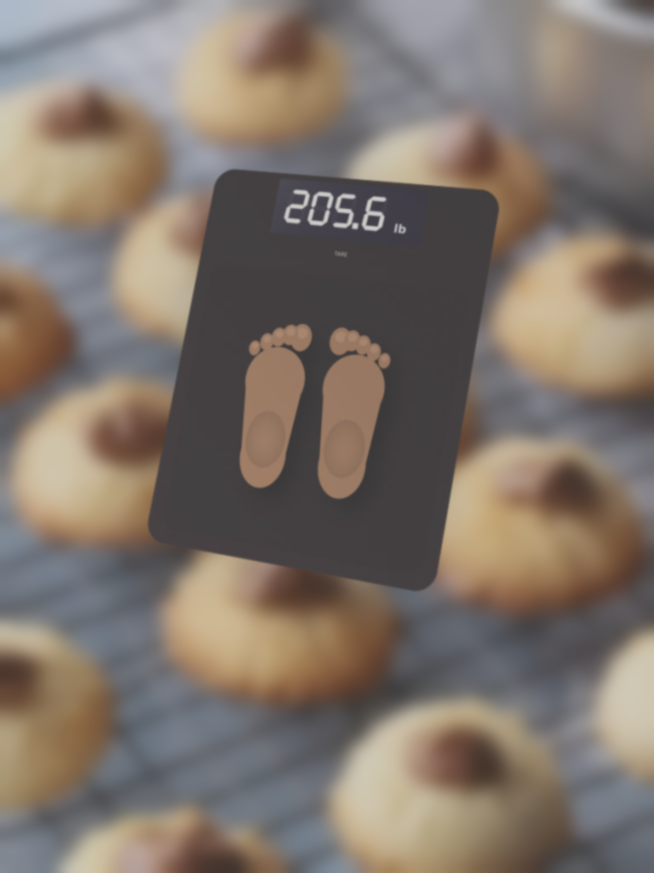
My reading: 205.6 lb
